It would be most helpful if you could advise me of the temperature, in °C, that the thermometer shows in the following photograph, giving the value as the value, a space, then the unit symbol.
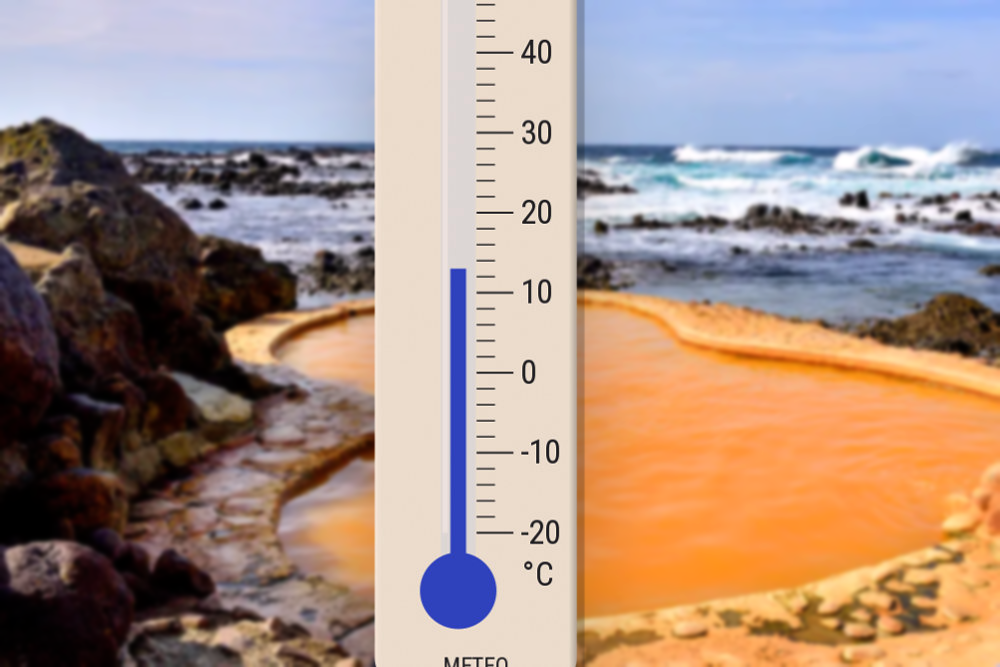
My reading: 13 °C
